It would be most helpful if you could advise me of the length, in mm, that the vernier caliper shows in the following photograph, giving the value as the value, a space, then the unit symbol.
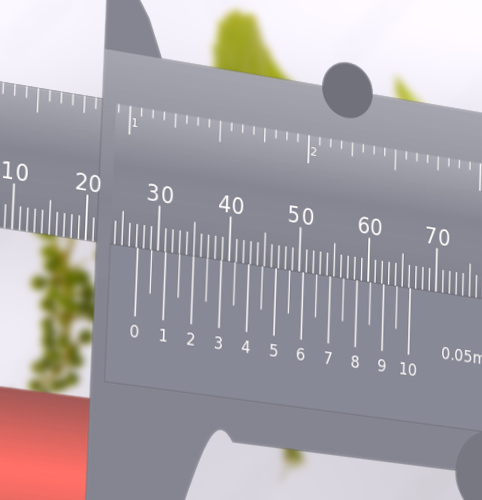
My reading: 27.2 mm
